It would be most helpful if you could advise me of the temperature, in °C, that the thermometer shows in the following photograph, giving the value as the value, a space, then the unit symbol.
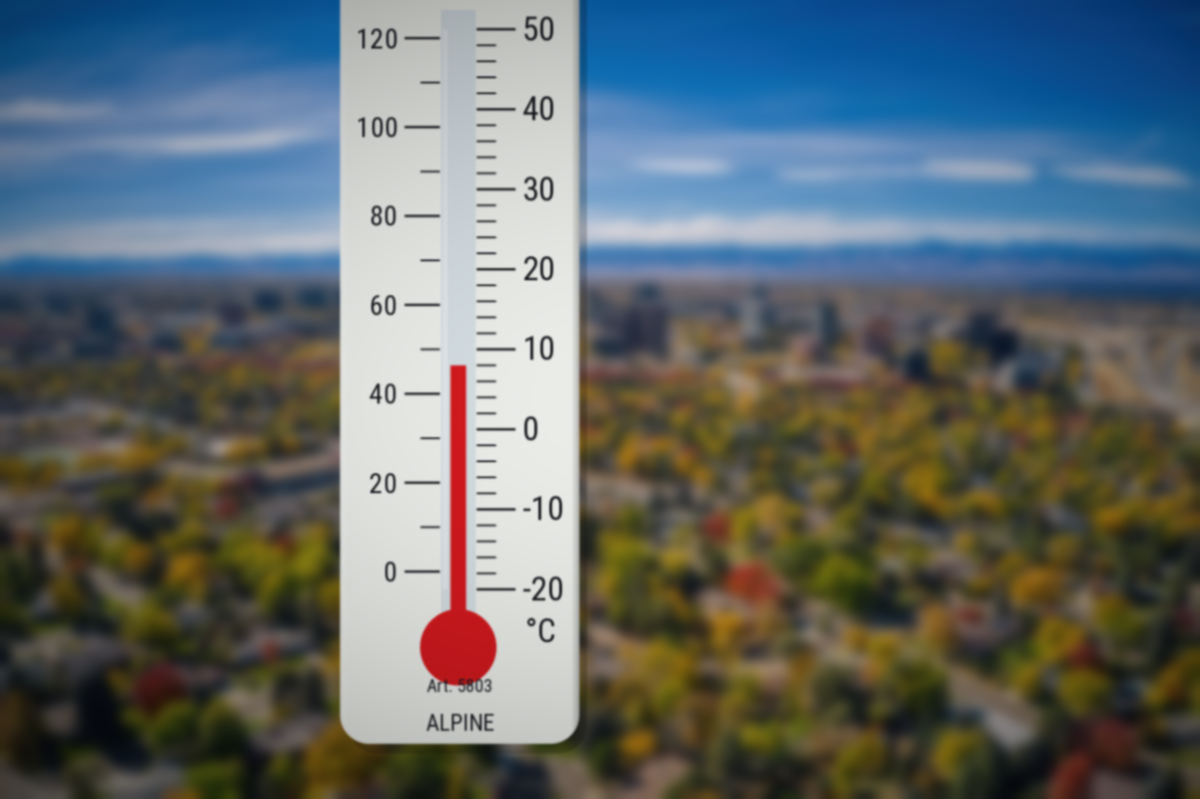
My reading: 8 °C
